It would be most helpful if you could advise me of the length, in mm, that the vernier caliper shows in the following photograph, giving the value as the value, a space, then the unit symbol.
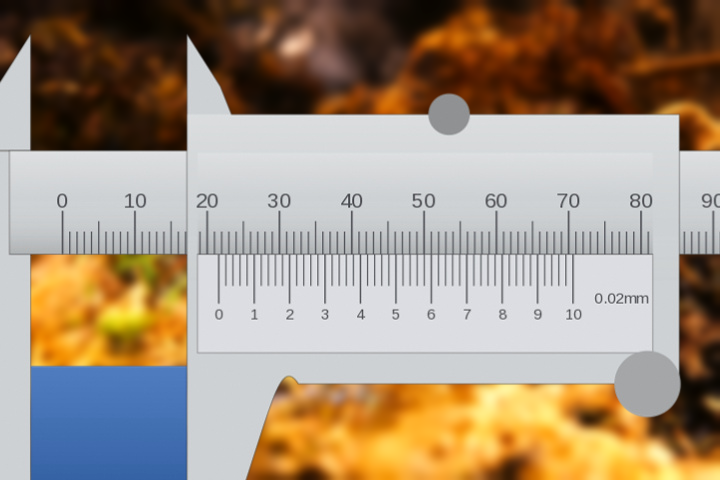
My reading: 21.6 mm
